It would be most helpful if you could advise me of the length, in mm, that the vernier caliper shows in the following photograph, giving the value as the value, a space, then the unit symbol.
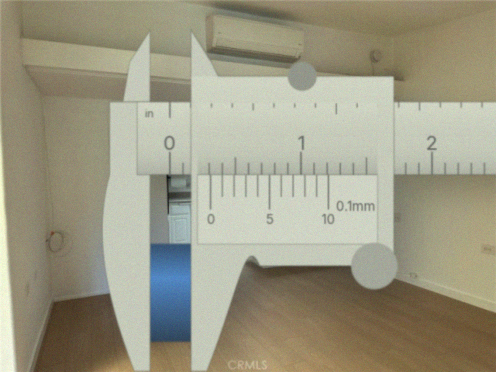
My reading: 3.1 mm
